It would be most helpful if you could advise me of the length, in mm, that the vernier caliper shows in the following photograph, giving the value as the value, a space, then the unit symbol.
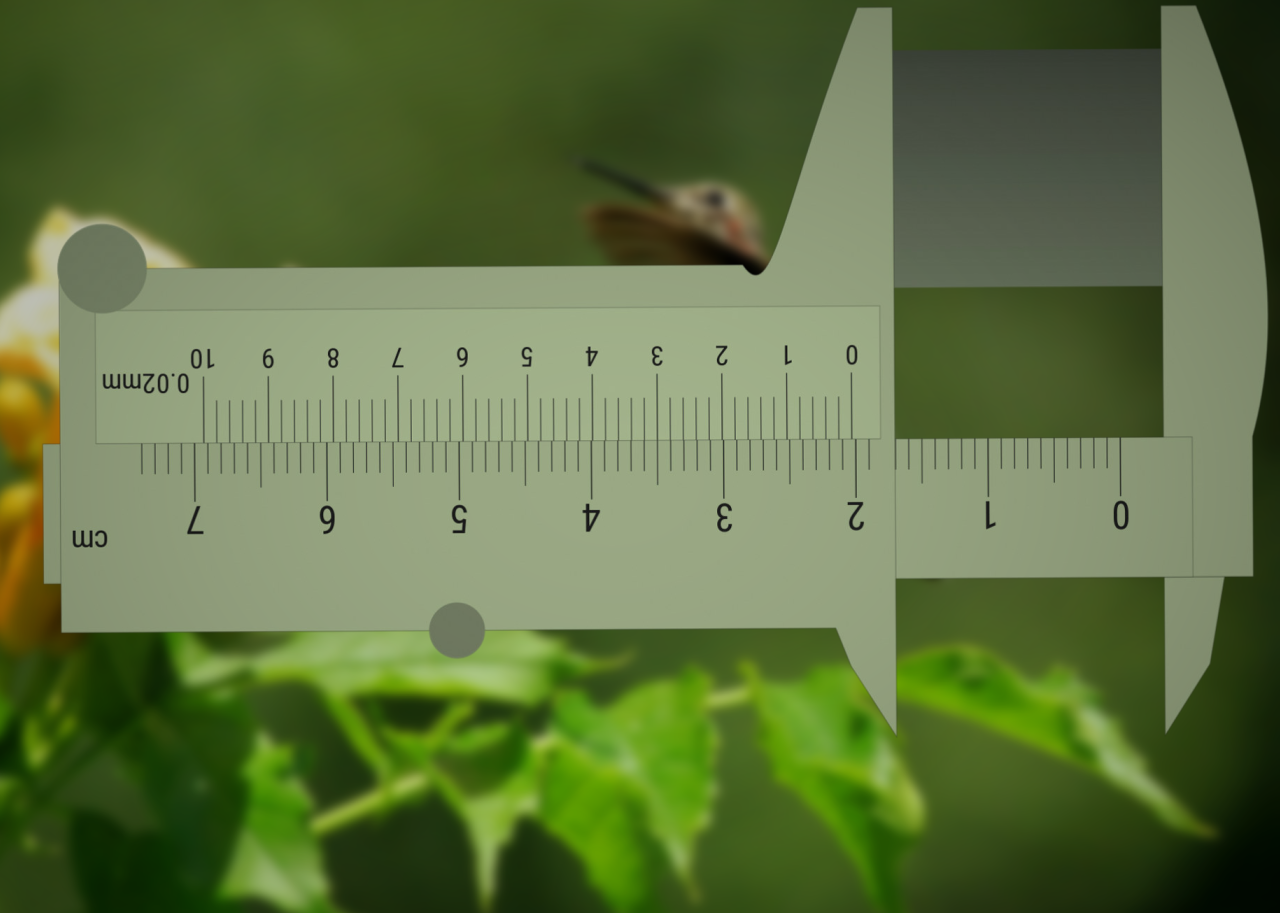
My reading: 20.3 mm
